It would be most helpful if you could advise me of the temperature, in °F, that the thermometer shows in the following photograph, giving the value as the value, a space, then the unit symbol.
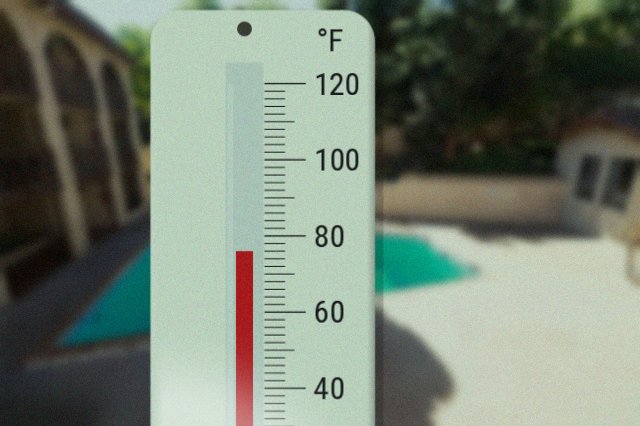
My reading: 76 °F
